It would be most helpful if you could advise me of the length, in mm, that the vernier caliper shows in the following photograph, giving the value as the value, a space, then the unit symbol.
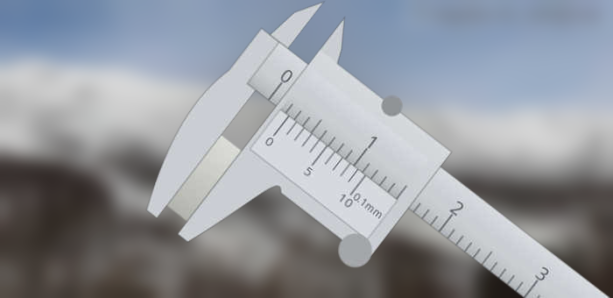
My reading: 2.4 mm
